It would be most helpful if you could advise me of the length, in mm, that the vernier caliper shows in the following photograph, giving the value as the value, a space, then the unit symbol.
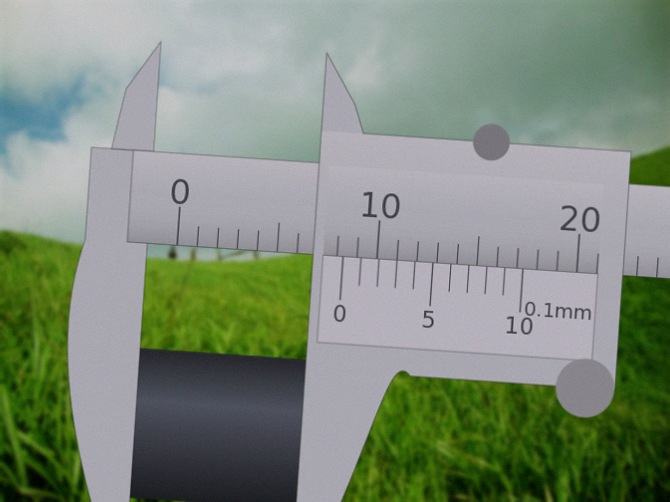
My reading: 8.3 mm
